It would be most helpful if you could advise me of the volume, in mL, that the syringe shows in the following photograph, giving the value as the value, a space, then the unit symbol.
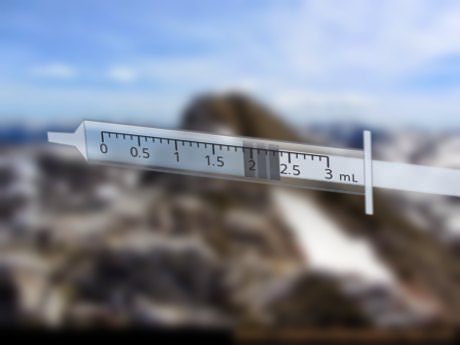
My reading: 1.9 mL
